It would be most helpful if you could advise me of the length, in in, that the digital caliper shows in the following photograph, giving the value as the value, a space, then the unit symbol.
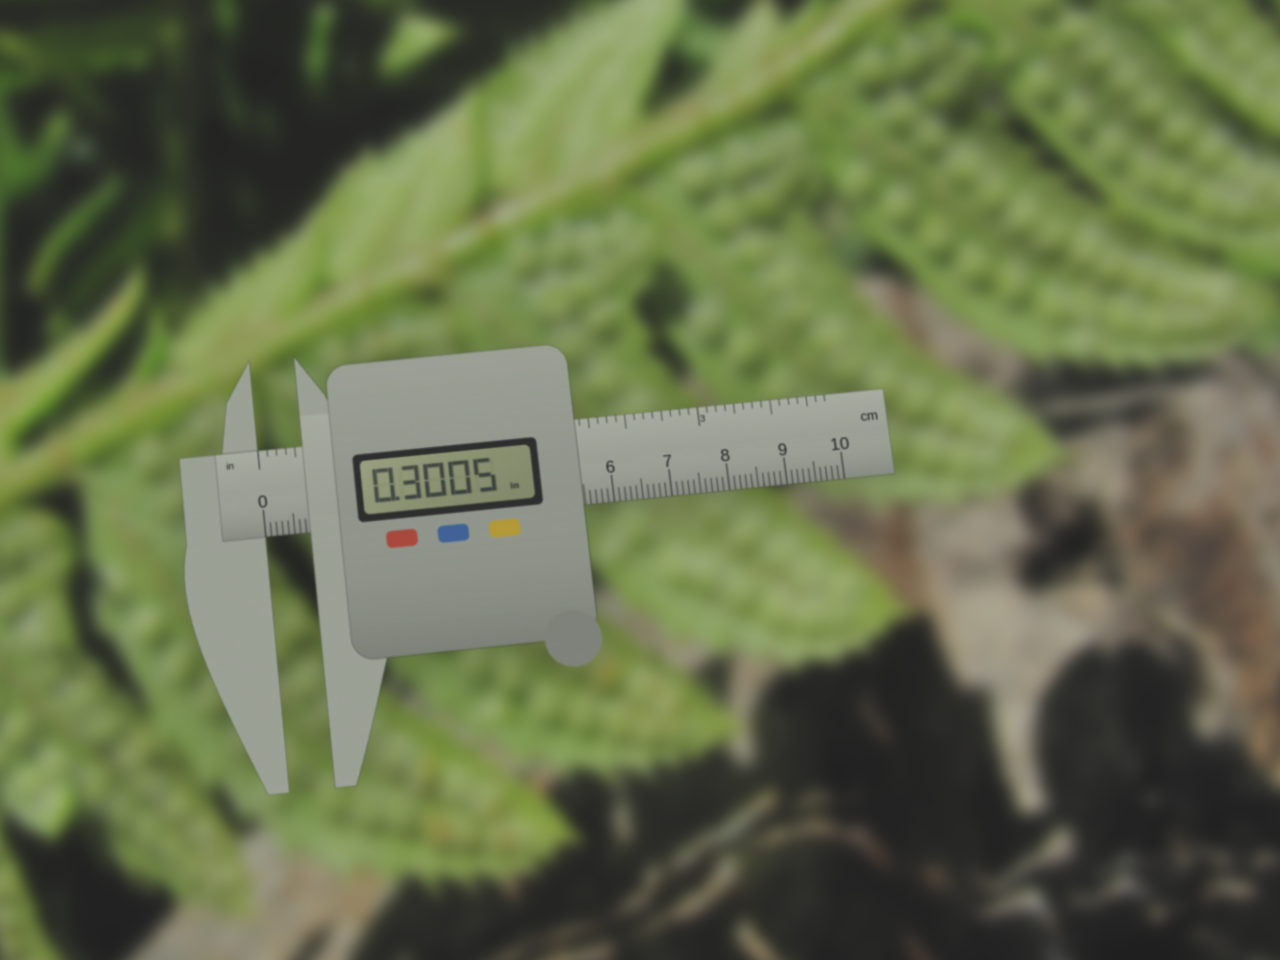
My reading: 0.3005 in
